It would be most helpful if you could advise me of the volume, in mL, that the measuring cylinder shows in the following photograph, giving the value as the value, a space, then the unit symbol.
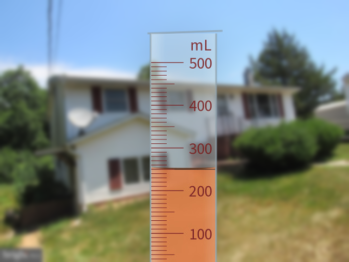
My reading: 250 mL
